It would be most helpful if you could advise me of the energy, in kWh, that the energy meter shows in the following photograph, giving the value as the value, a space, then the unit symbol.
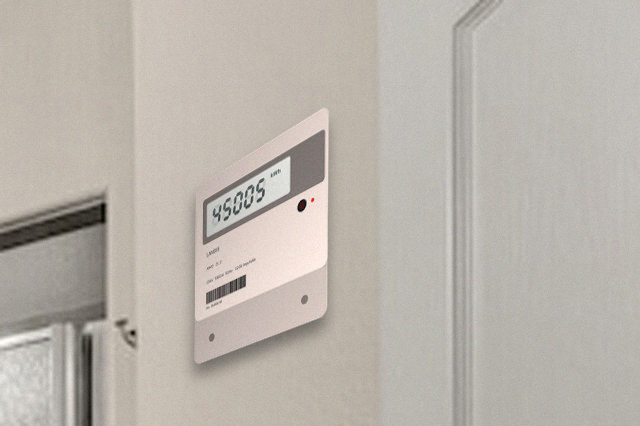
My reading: 45005 kWh
